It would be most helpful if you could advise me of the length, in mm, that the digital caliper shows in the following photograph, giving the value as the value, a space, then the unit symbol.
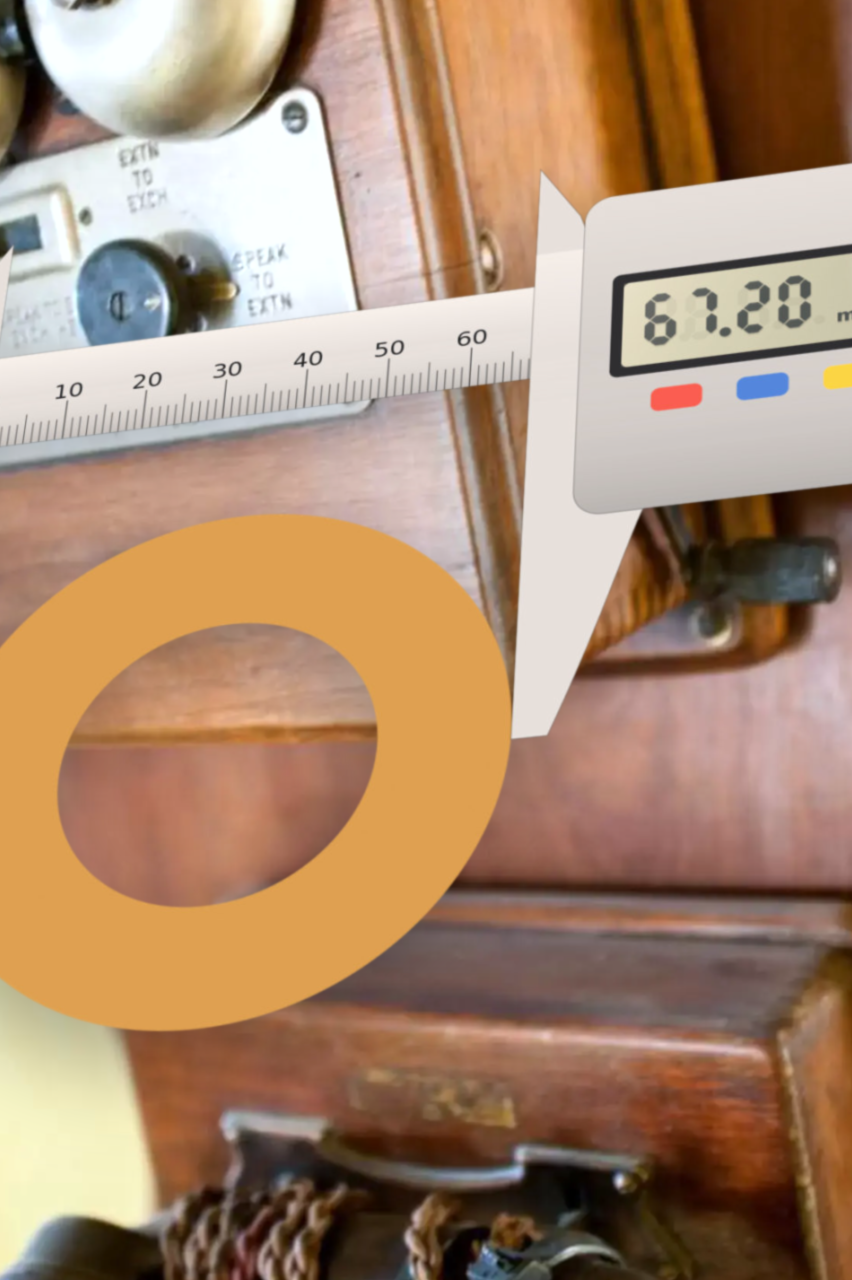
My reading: 67.20 mm
